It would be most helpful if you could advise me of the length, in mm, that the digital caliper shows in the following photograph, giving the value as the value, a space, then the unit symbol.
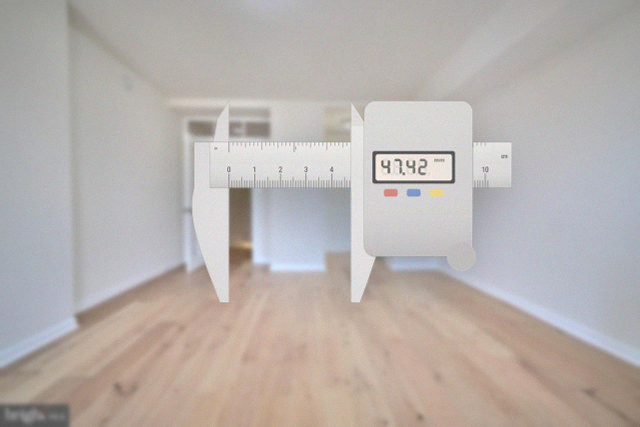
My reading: 47.42 mm
